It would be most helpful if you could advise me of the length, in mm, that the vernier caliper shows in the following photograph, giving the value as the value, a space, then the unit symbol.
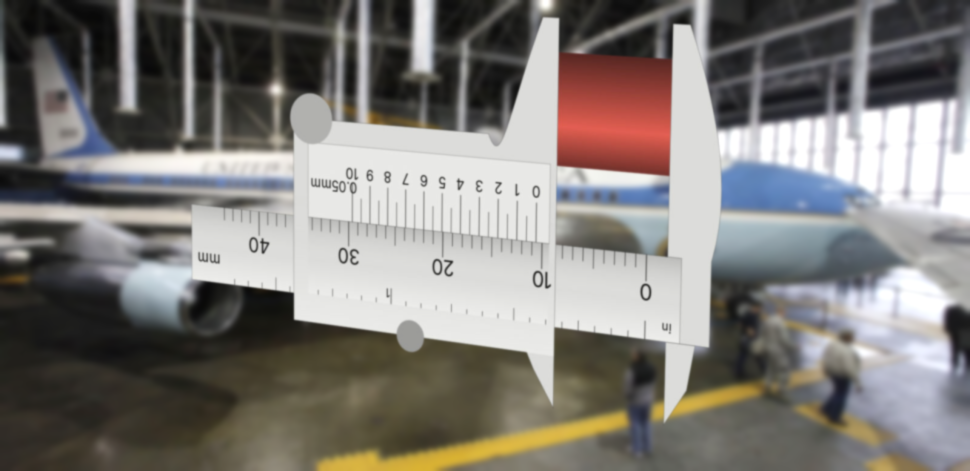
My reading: 10.6 mm
